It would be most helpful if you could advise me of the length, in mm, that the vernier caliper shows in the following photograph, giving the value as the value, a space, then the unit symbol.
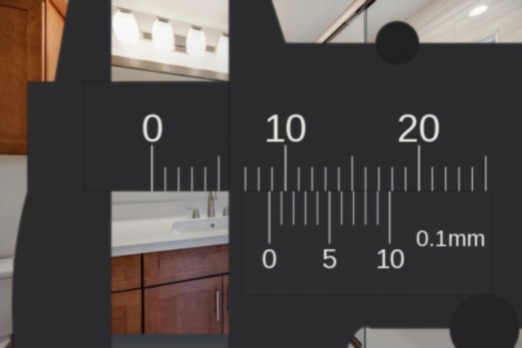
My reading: 8.8 mm
